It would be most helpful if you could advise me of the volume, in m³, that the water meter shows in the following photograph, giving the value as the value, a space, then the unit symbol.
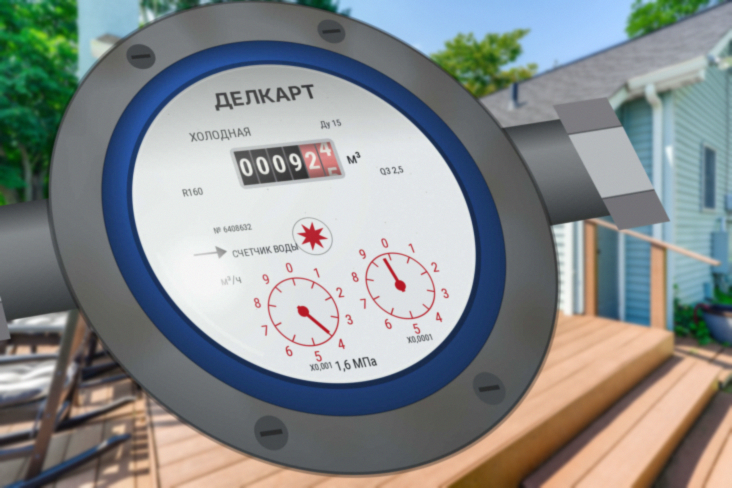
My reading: 9.2439 m³
